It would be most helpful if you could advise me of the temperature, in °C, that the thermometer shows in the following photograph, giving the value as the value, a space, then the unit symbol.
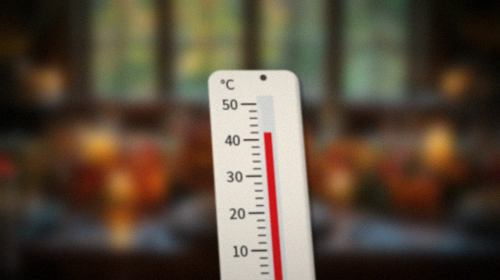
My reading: 42 °C
